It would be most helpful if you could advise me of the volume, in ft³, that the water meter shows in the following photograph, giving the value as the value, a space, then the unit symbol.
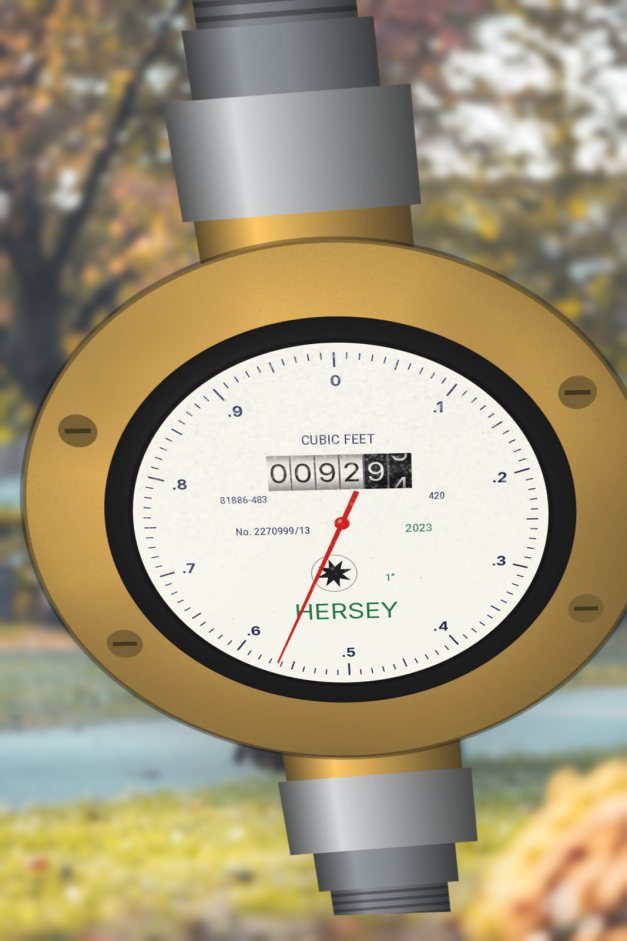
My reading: 9293.56 ft³
